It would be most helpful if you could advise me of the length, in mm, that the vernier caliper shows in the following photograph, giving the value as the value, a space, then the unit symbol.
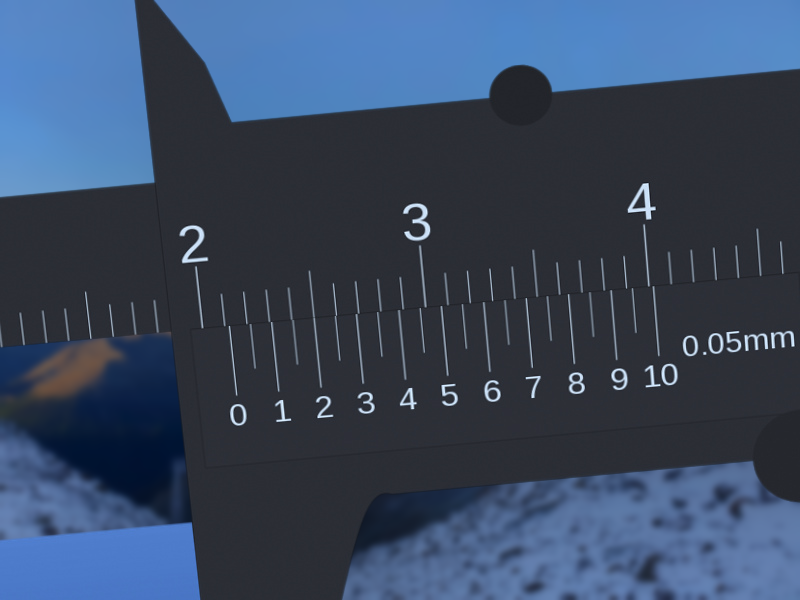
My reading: 21.2 mm
